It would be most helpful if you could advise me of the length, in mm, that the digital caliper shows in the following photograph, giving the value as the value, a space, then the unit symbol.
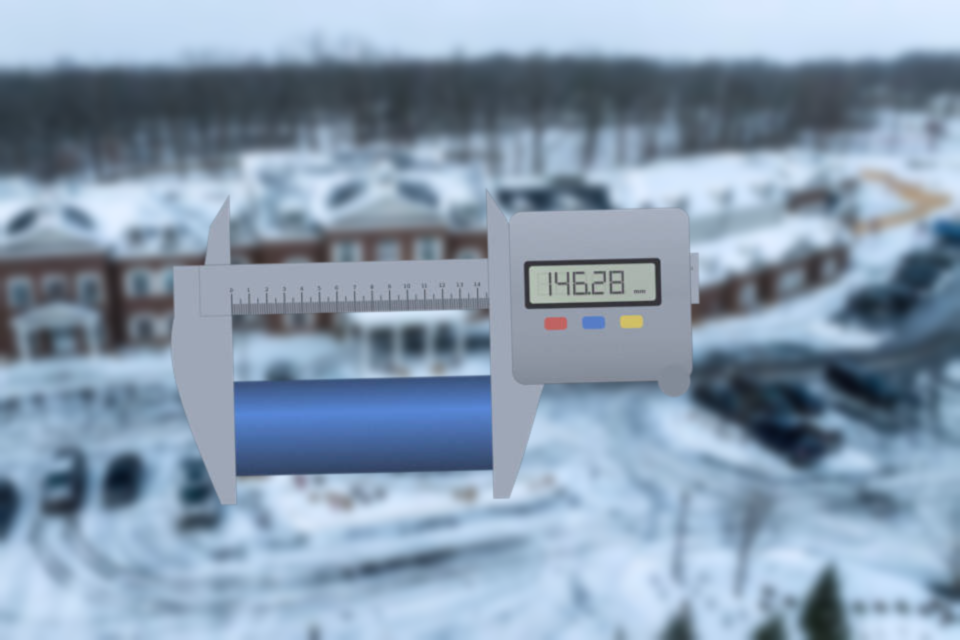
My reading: 146.28 mm
